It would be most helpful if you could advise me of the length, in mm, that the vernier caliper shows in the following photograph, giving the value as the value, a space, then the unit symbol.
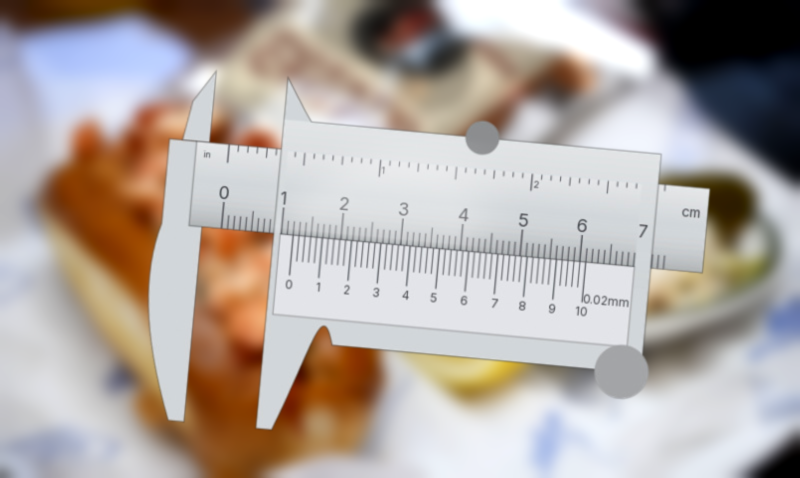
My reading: 12.0 mm
